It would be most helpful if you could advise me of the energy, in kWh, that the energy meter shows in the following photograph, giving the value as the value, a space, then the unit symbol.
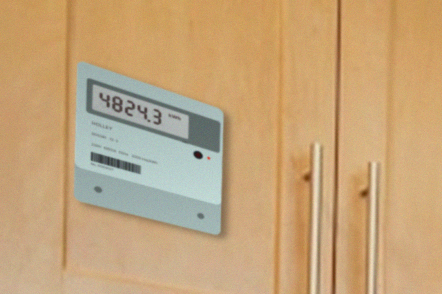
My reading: 4824.3 kWh
